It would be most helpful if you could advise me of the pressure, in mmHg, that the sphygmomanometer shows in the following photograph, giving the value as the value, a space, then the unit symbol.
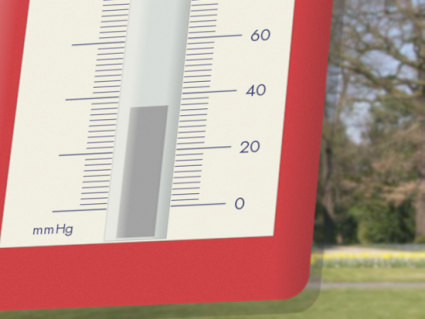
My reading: 36 mmHg
